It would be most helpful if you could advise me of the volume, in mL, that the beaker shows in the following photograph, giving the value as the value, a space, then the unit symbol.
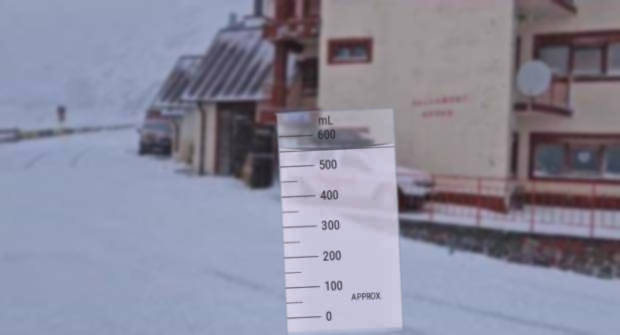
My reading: 550 mL
